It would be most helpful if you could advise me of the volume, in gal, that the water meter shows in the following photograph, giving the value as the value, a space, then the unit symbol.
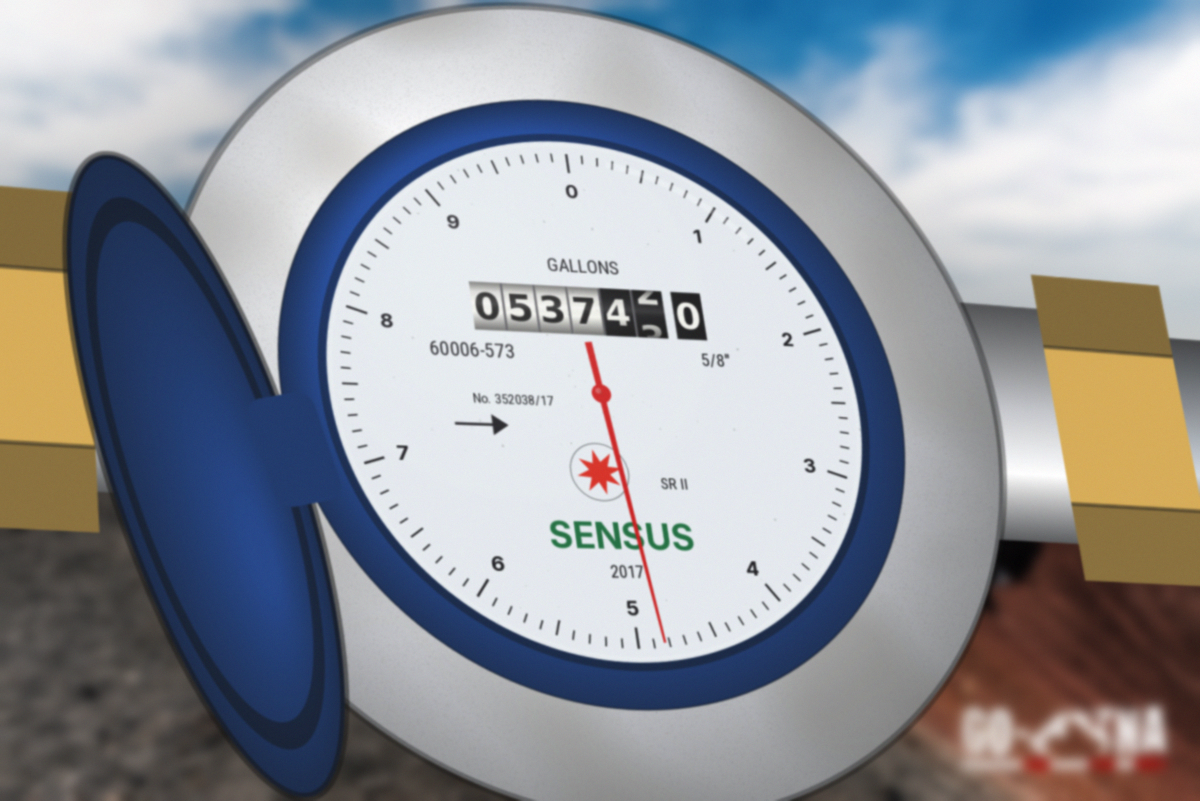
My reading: 537424.8 gal
